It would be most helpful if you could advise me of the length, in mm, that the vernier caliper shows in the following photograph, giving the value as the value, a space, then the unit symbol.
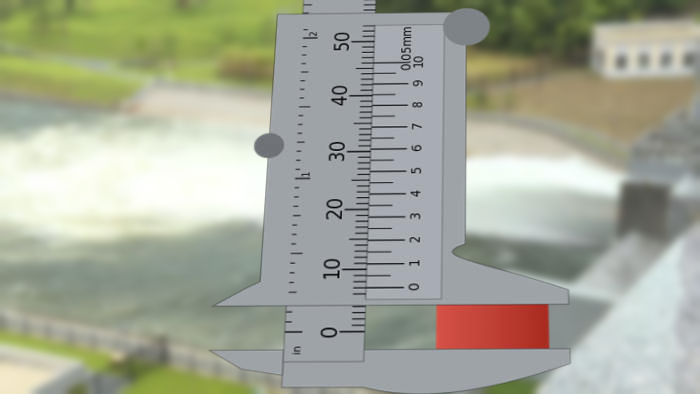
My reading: 7.0 mm
